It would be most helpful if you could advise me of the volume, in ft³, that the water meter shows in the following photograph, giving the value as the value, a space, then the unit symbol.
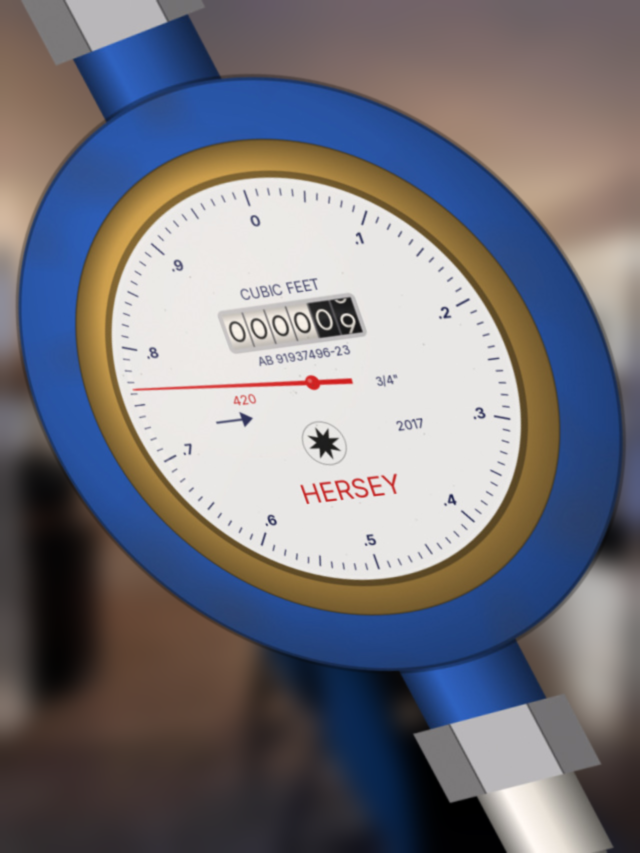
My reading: 8.76 ft³
